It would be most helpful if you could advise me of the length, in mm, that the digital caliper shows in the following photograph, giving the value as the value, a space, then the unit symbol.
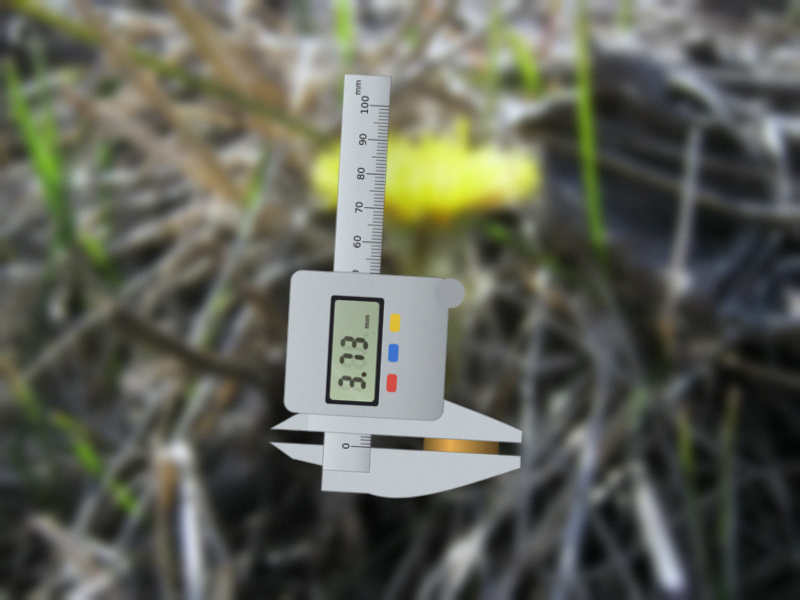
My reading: 3.73 mm
